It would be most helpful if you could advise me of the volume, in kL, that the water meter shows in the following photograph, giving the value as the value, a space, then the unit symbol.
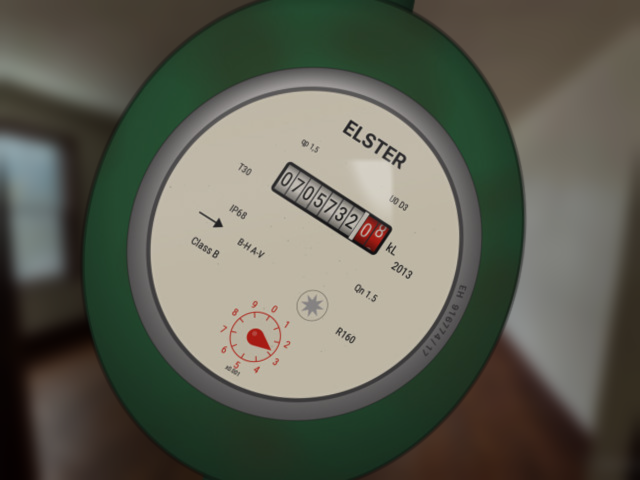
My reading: 705732.082 kL
